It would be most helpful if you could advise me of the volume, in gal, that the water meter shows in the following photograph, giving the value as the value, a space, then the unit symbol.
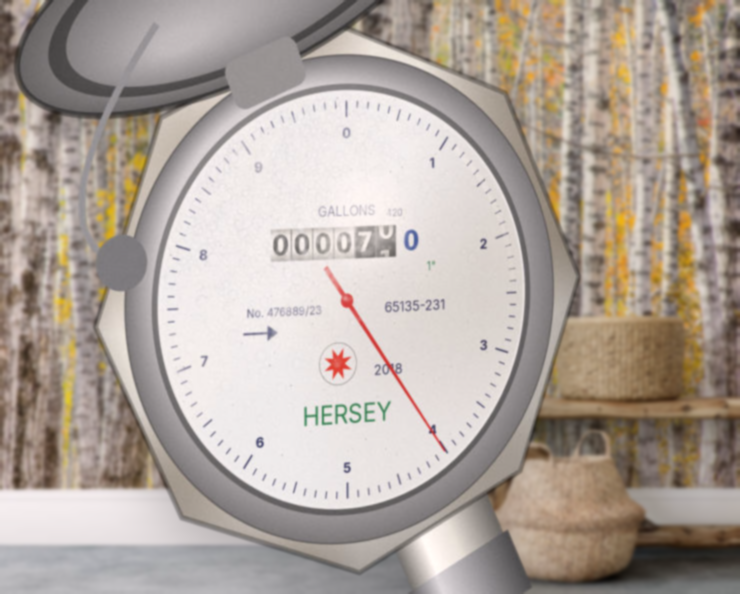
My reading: 704.0 gal
